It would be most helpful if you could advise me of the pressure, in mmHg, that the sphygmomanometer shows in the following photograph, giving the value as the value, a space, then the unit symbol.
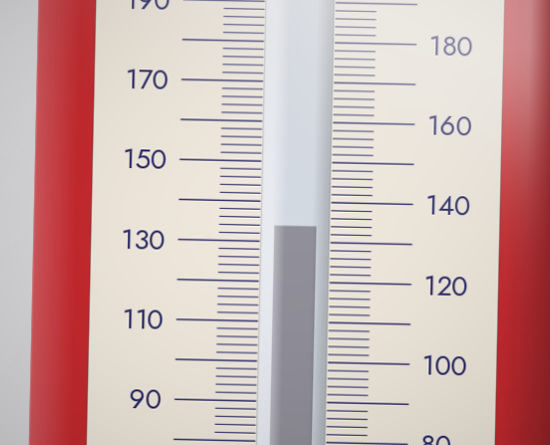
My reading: 134 mmHg
